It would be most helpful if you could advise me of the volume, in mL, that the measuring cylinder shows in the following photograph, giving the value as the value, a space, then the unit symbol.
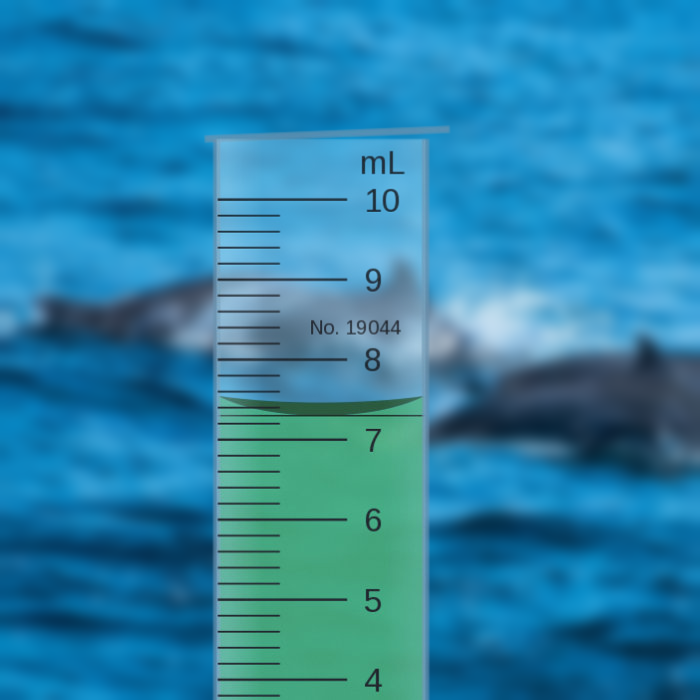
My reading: 7.3 mL
